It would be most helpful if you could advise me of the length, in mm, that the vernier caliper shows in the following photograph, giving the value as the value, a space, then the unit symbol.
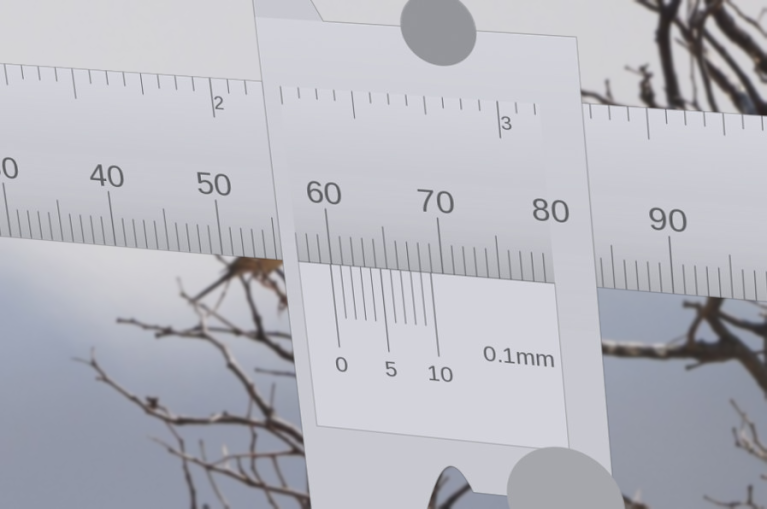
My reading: 59.9 mm
